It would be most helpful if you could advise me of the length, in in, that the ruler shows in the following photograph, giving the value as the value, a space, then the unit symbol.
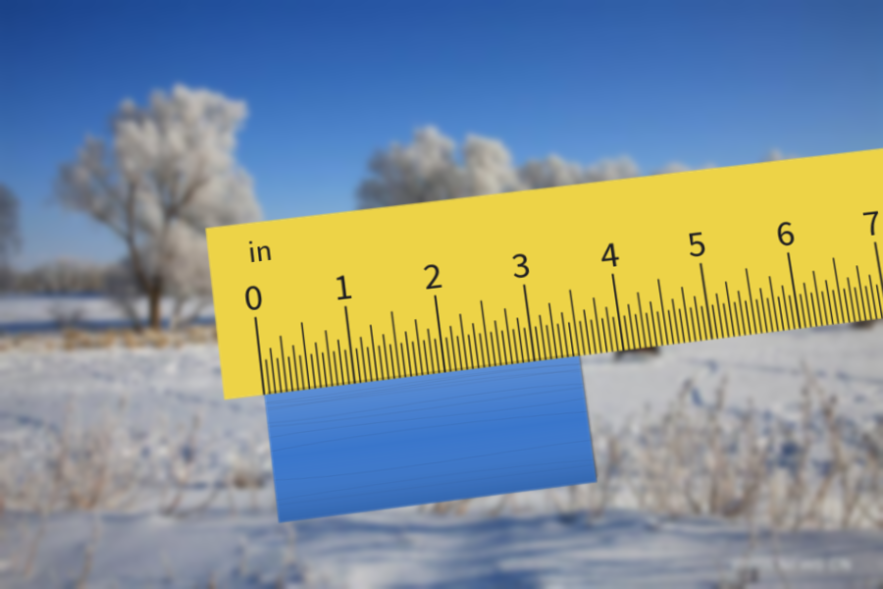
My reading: 3.5 in
